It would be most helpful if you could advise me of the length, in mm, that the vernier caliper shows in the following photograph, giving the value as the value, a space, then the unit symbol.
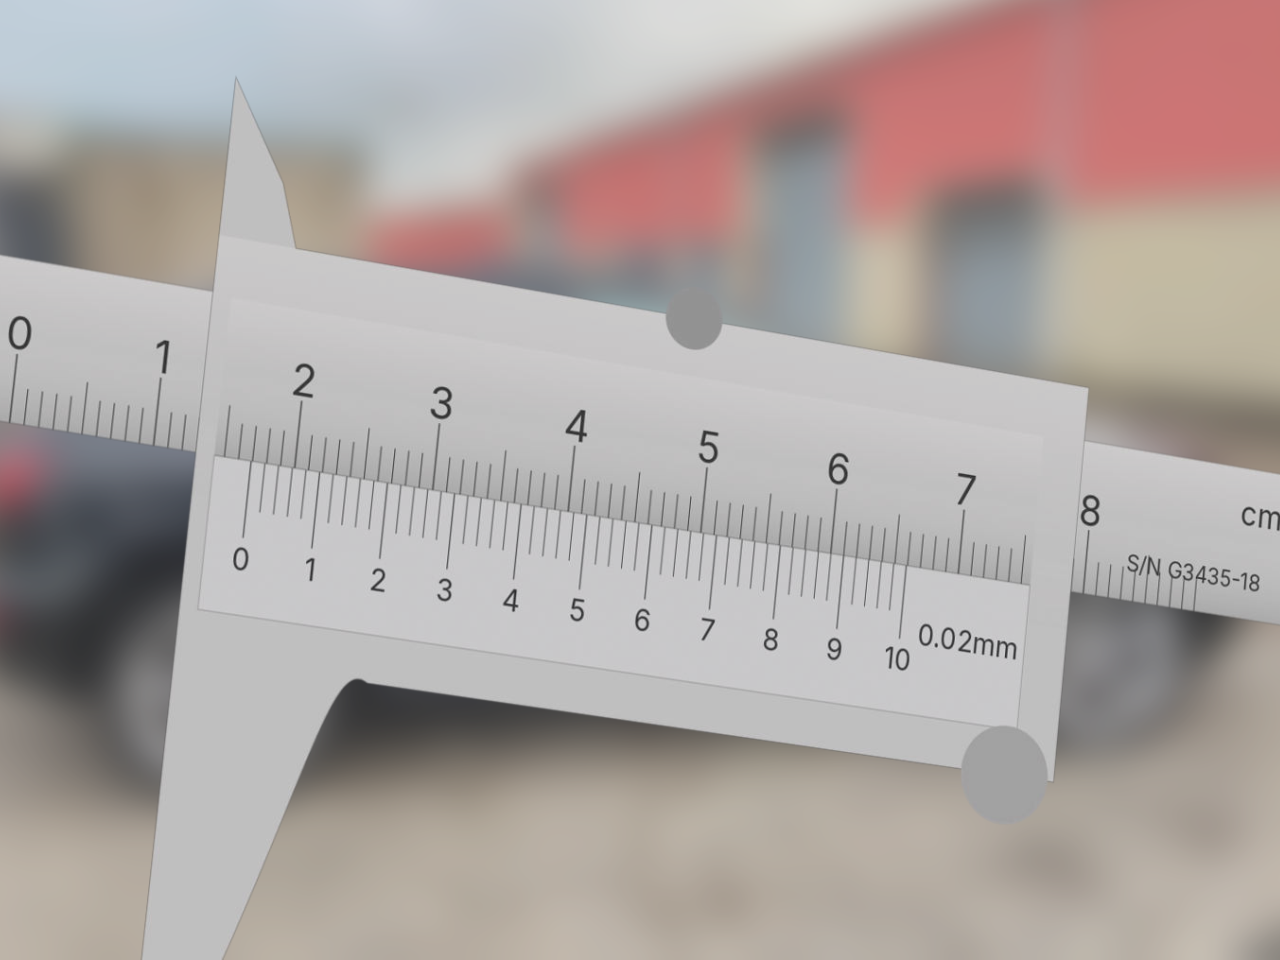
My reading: 16.9 mm
